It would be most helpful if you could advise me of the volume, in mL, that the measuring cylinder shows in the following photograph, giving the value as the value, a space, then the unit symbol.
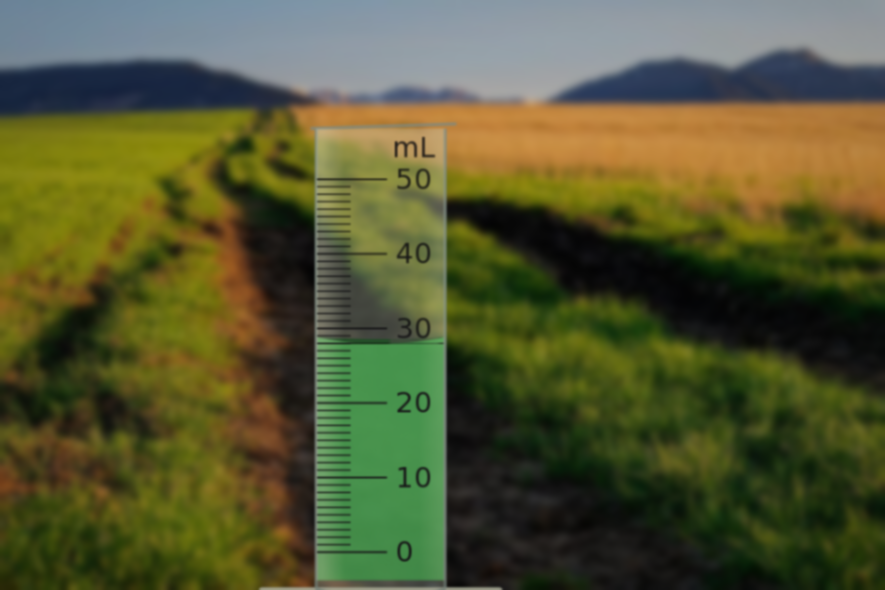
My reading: 28 mL
